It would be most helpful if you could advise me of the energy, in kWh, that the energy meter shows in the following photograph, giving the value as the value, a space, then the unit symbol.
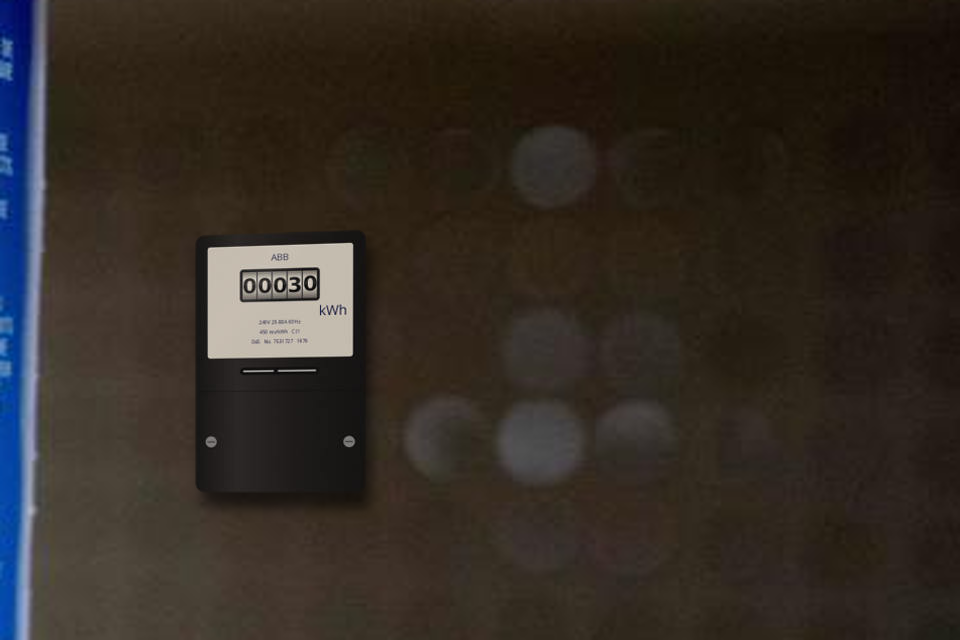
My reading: 30 kWh
